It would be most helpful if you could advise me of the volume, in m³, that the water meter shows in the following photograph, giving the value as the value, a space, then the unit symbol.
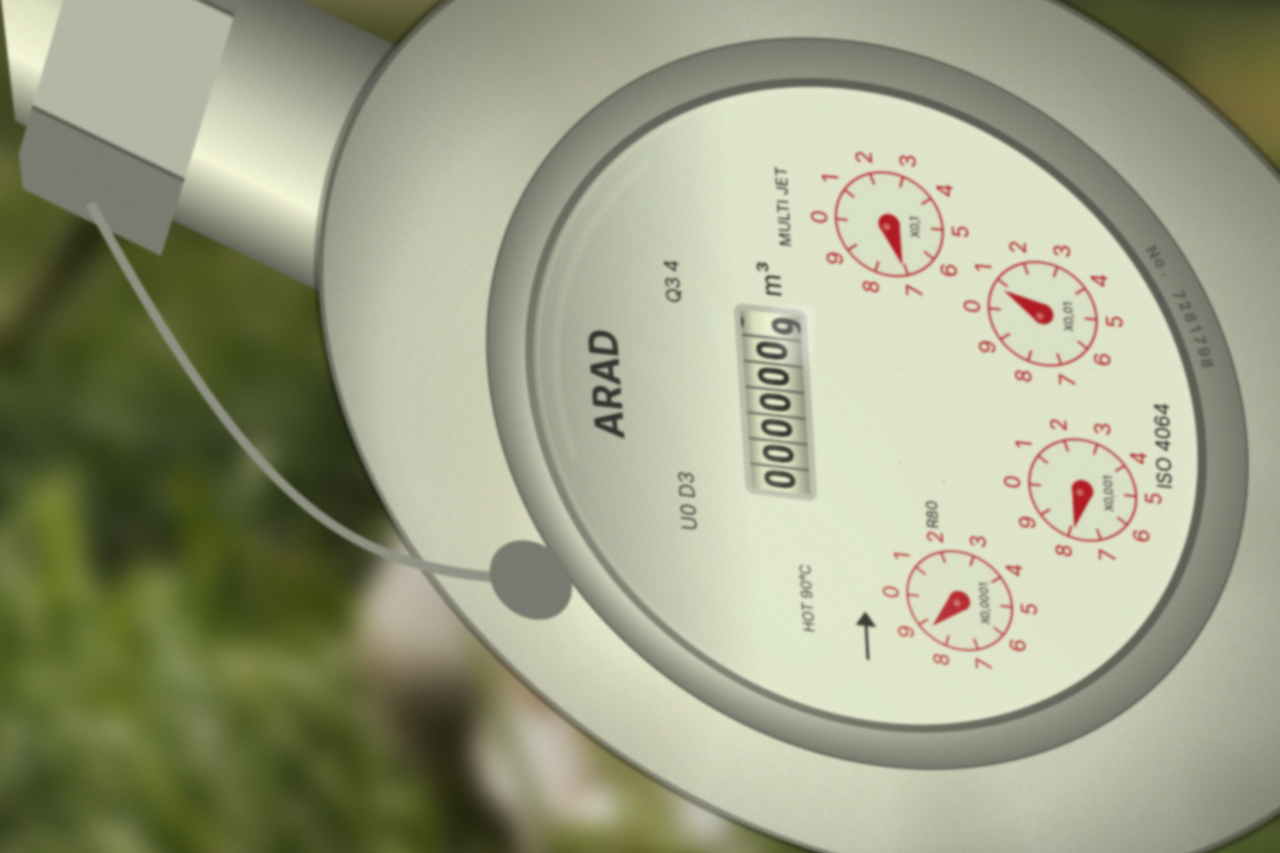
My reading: 8.7078 m³
